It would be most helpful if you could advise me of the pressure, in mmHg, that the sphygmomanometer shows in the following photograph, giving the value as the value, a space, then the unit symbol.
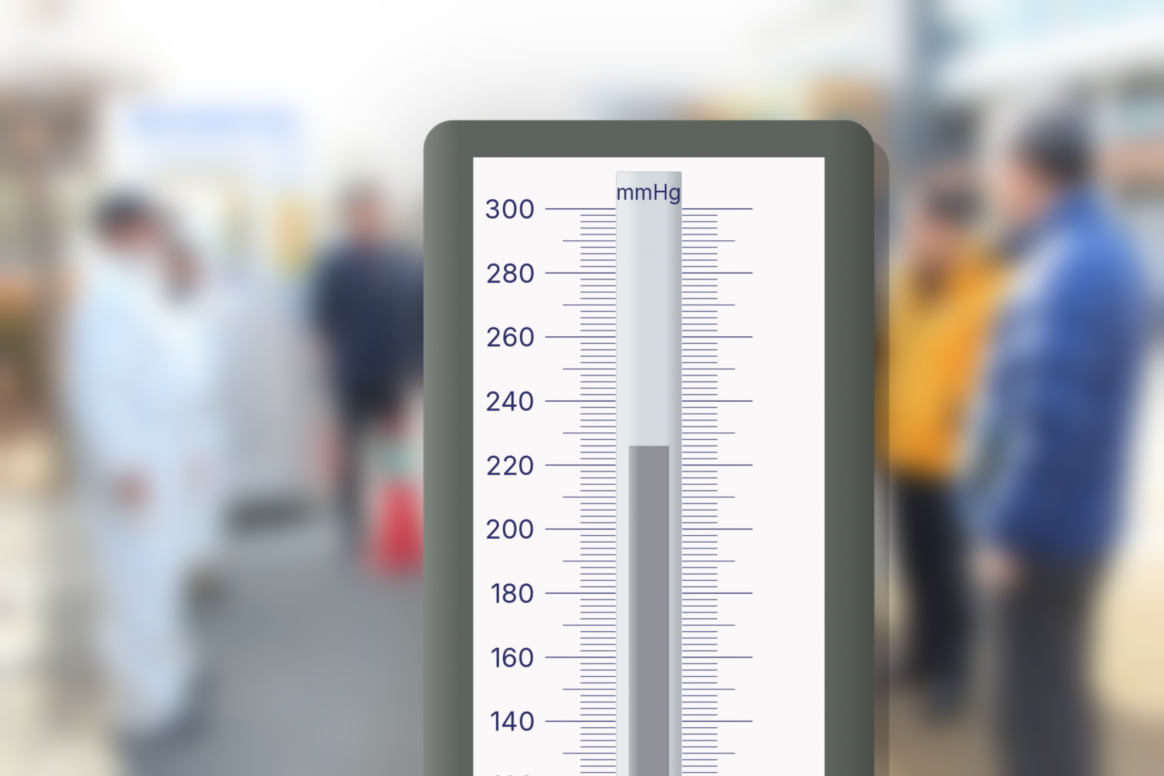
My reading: 226 mmHg
